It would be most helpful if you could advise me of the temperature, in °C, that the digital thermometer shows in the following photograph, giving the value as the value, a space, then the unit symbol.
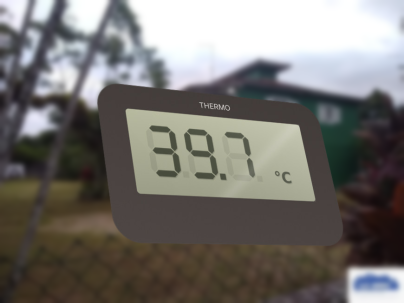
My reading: 39.7 °C
